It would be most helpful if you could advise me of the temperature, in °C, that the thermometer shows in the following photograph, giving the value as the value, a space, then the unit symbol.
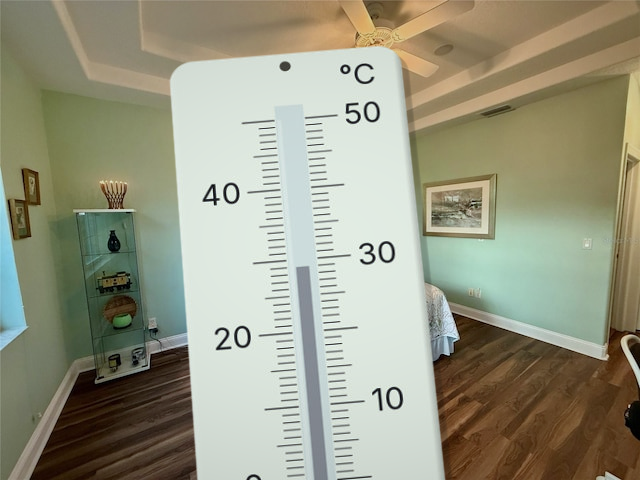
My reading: 29 °C
